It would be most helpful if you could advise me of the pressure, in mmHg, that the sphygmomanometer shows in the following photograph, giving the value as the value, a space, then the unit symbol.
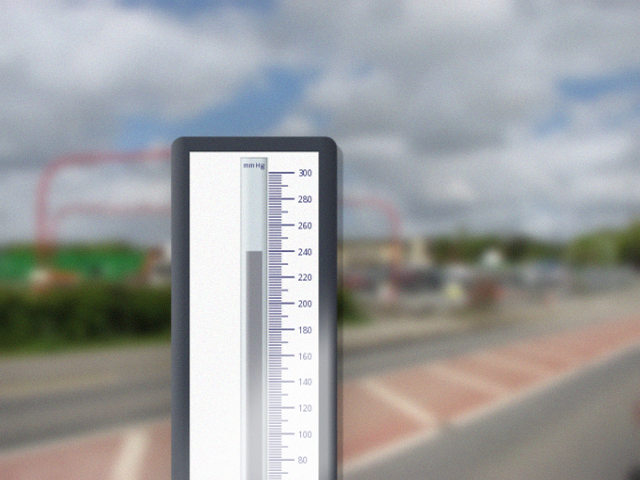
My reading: 240 mmHg
